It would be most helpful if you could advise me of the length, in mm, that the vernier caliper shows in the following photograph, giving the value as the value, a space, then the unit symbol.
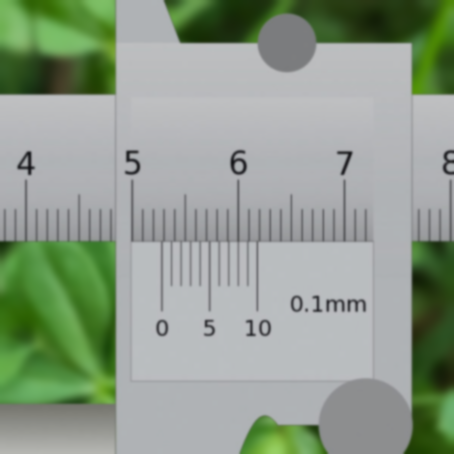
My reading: 52.8 mm
